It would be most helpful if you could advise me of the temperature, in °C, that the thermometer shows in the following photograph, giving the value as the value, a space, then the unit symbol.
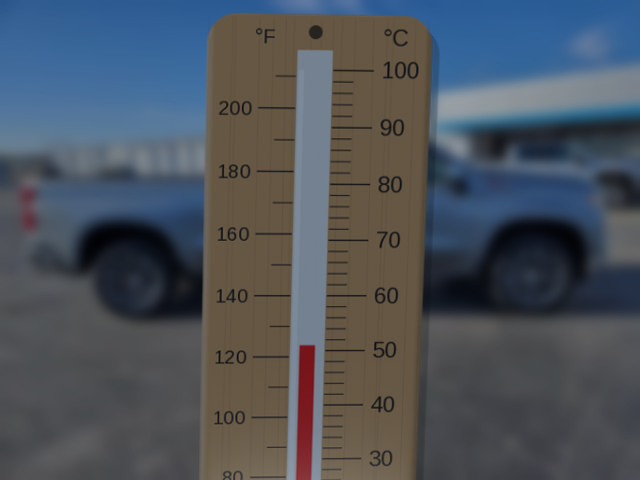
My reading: 51 °C
